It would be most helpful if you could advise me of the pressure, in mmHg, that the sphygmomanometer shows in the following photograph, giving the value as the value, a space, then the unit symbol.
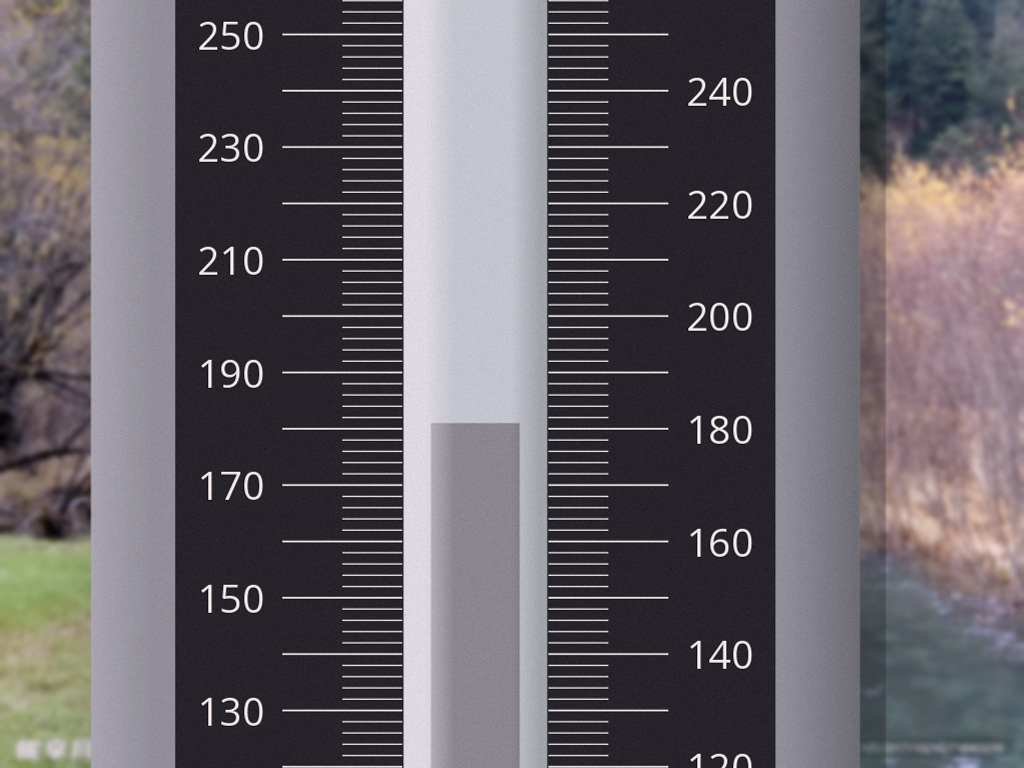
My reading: 181 mmHg
